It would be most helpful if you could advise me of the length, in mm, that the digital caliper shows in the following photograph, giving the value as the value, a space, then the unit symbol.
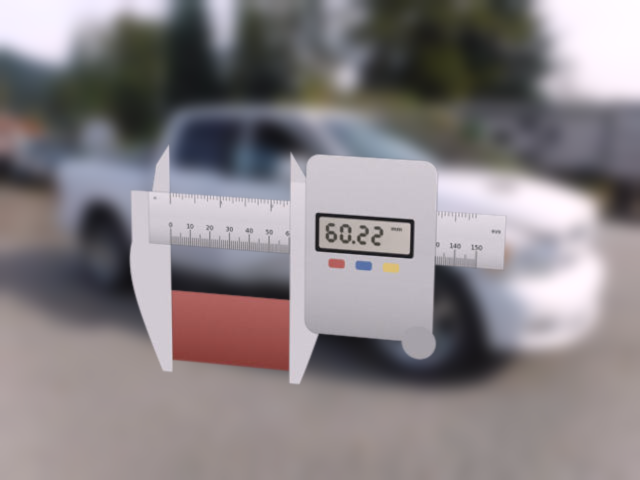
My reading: 60.22 mm
